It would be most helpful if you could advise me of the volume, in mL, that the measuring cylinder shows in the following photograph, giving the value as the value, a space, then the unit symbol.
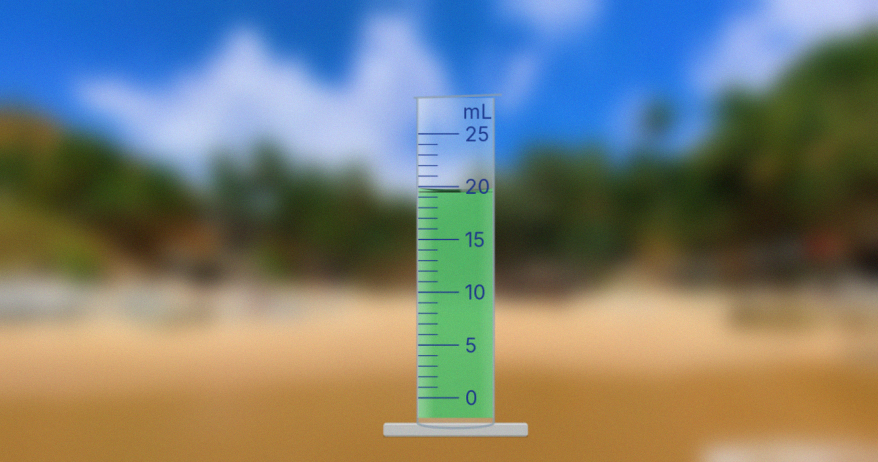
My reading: 19.5 mL
